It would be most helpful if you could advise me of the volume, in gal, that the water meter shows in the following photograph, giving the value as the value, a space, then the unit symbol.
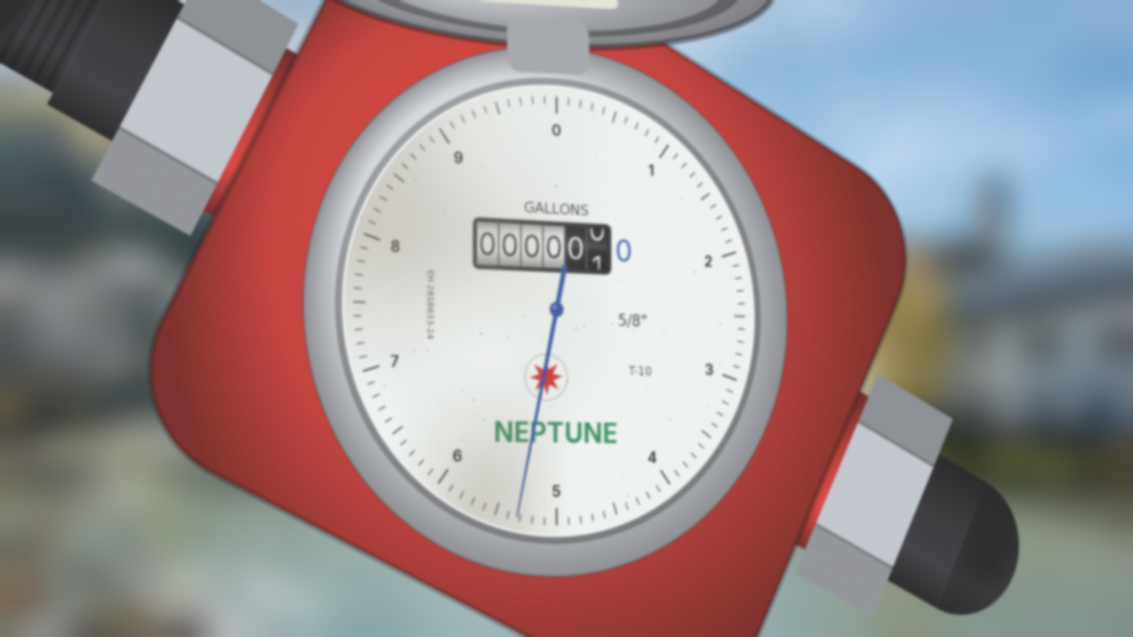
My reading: 5.3 gal
